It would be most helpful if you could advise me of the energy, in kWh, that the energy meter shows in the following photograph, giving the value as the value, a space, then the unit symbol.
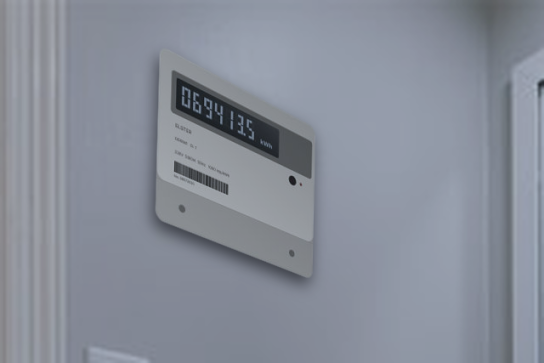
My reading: 69413.5 kWh
